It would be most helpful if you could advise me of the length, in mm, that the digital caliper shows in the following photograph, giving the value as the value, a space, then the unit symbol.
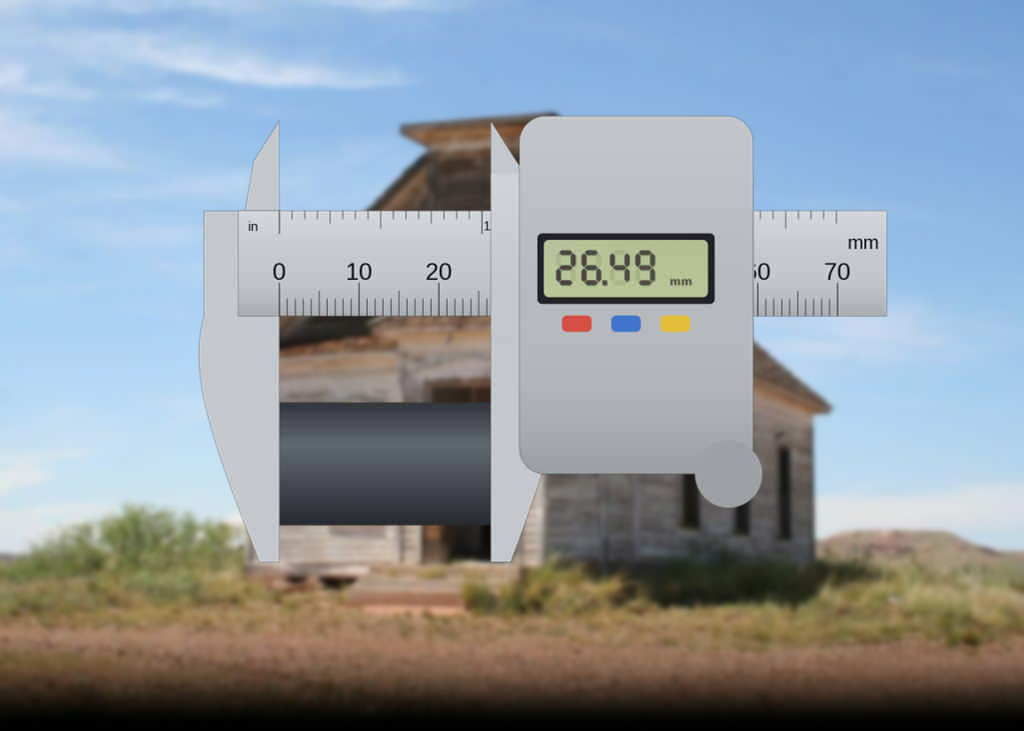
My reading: 26.49 mm
